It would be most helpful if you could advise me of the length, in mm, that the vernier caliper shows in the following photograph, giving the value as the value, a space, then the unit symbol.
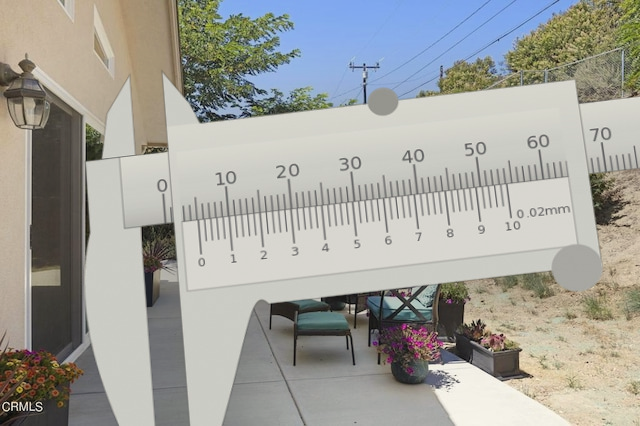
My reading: 5.2 mm
